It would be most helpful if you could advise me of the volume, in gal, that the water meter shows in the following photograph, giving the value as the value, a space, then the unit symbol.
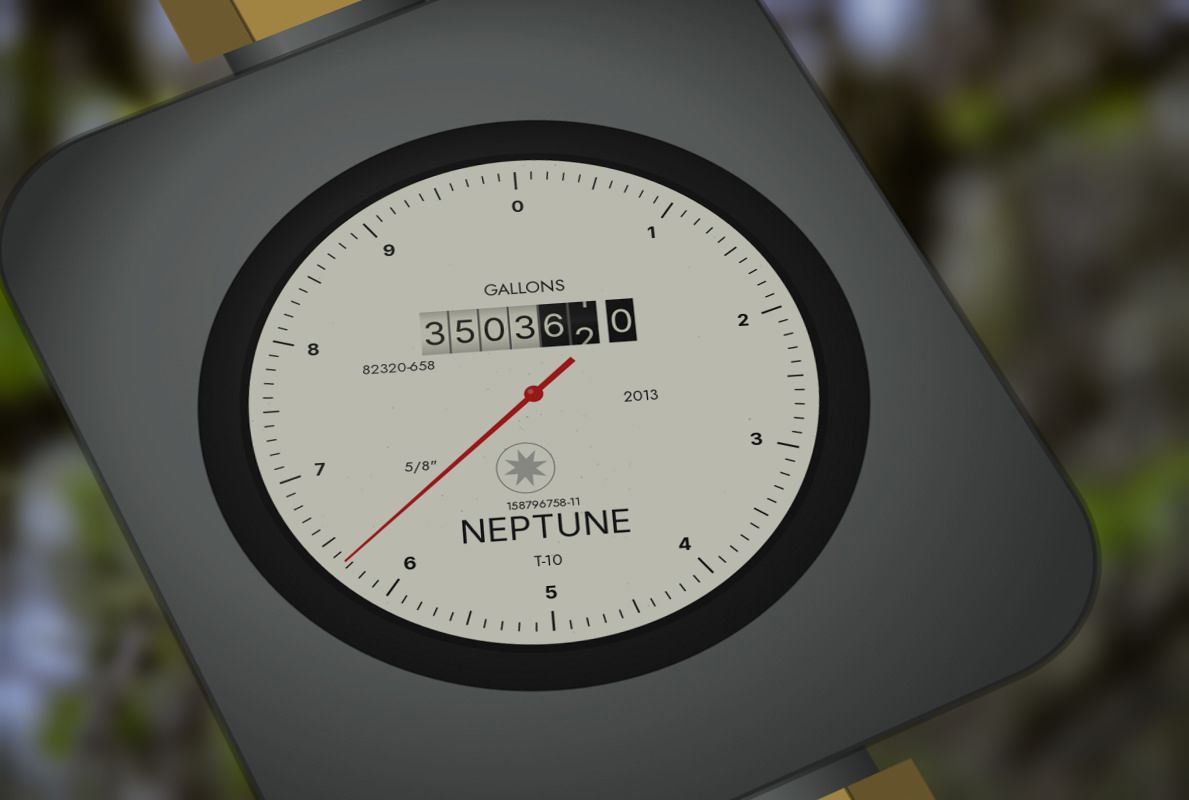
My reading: 3503616.3 gal
